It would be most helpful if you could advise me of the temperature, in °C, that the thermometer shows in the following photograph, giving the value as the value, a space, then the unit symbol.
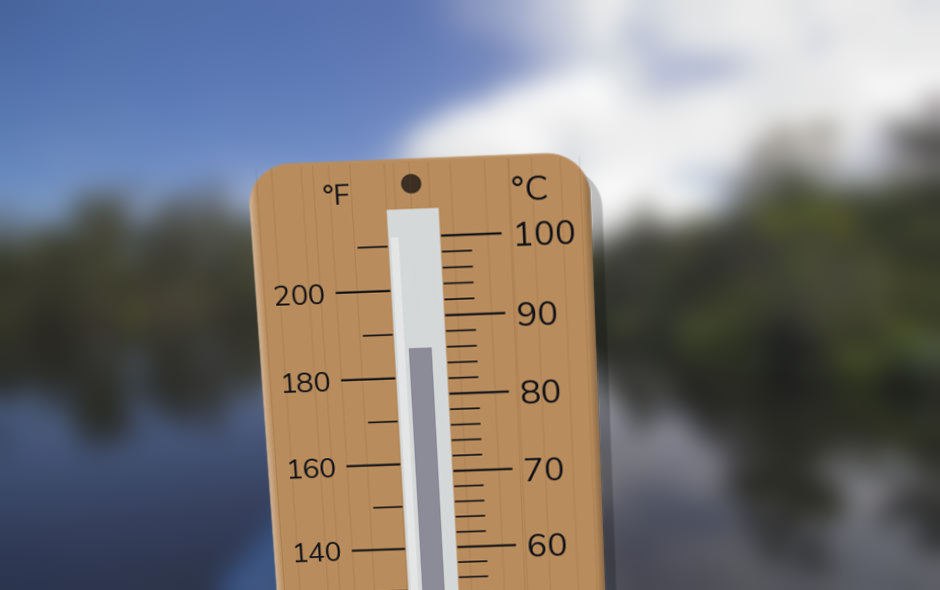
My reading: 86 °C
